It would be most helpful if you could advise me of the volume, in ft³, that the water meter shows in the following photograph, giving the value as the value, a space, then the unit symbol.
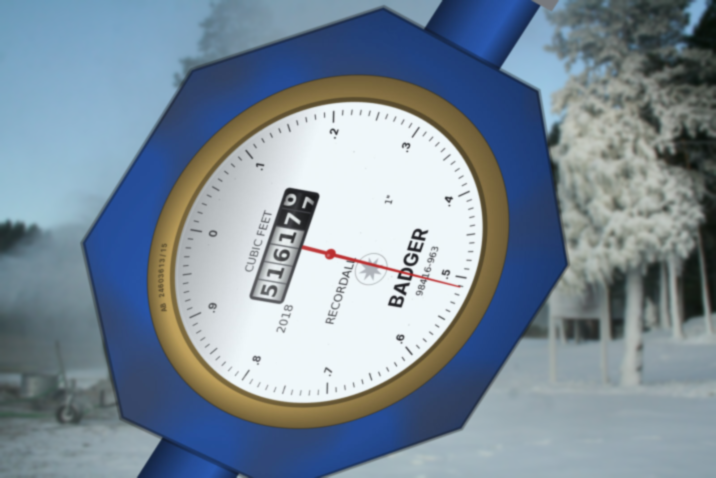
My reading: 516176.51 ft³
